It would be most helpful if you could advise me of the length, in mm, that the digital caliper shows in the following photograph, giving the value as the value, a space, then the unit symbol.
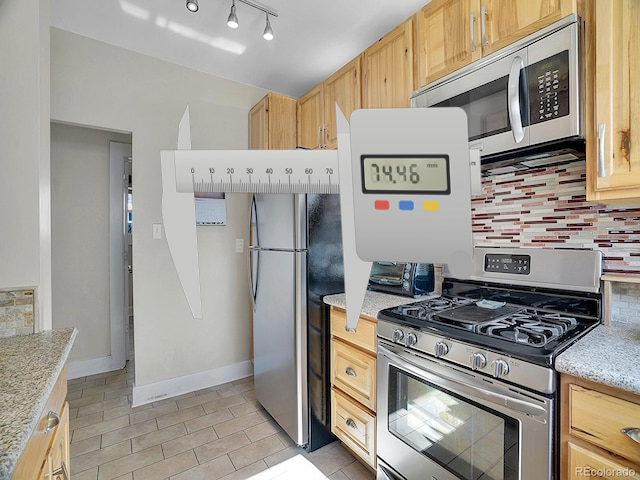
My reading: 74.46 mm
